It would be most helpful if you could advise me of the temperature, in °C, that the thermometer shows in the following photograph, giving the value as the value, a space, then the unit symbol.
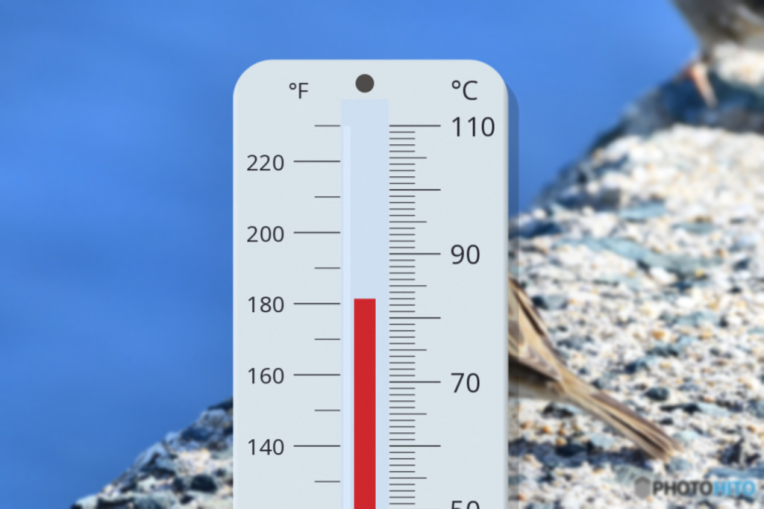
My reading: 83 °C
